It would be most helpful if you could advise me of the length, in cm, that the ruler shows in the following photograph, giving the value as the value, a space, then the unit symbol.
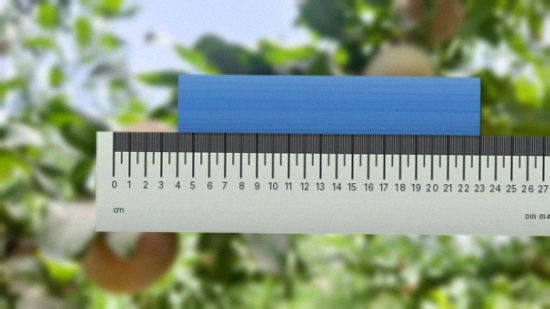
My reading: 19 cm
